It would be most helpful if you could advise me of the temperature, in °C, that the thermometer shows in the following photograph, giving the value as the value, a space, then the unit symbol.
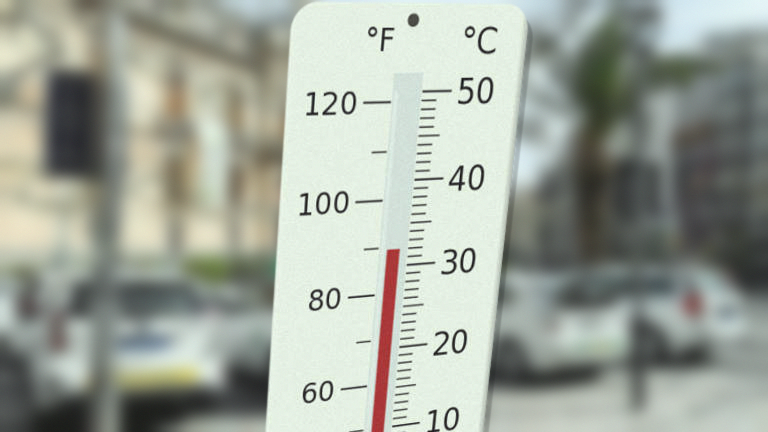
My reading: 32 °C
